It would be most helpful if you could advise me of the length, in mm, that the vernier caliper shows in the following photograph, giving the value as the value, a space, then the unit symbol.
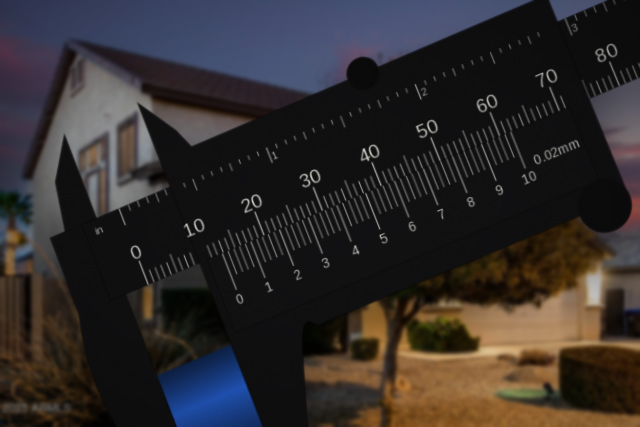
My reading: 12.8 mm
